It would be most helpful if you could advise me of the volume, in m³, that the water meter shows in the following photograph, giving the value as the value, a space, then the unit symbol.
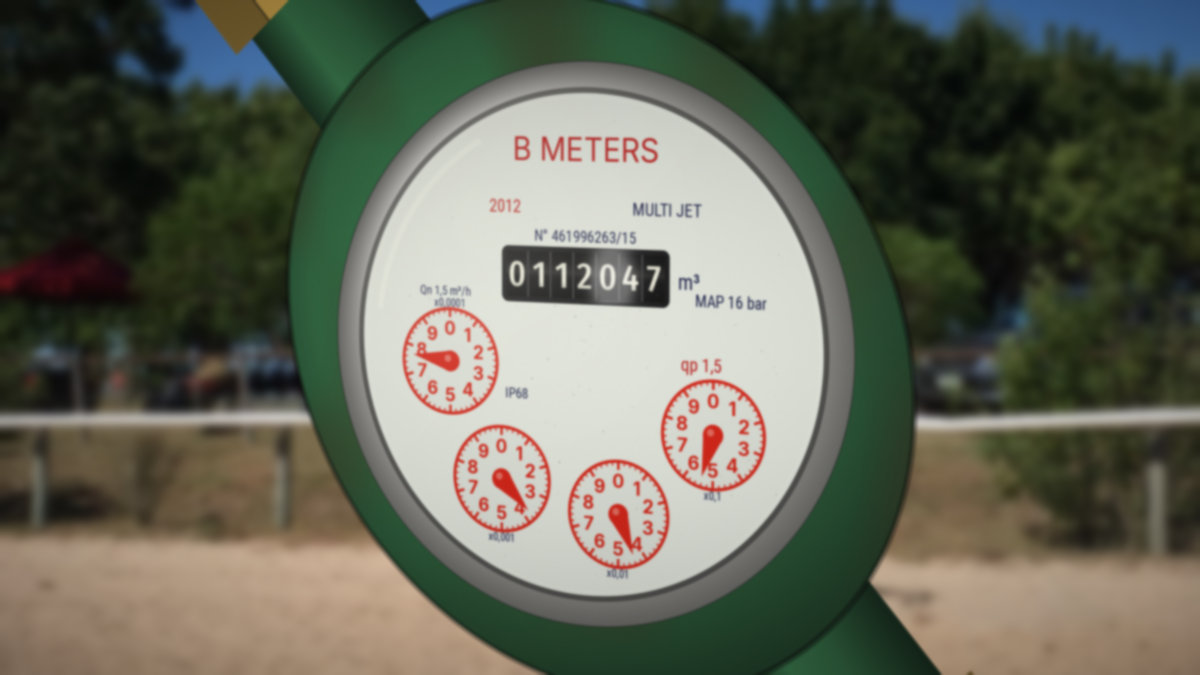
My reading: 112047.5437 m³
